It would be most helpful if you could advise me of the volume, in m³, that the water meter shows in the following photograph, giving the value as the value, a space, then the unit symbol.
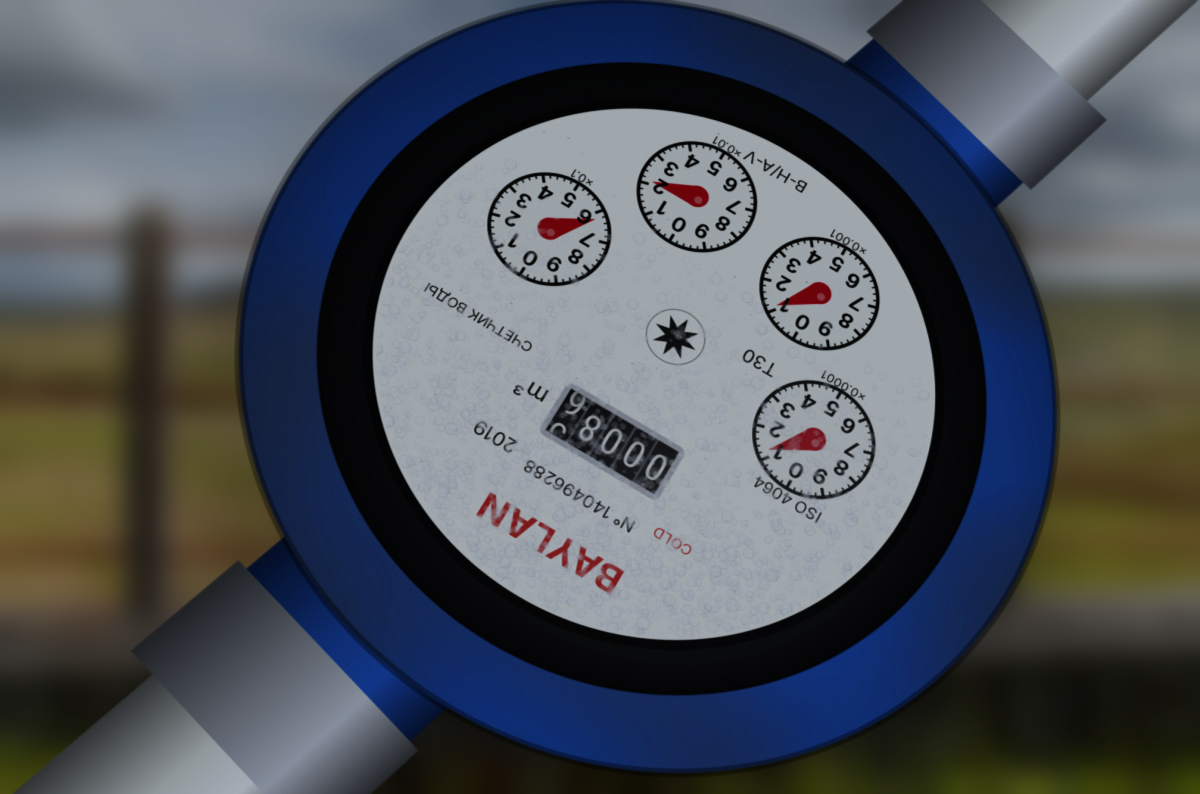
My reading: 85.6211 m³
